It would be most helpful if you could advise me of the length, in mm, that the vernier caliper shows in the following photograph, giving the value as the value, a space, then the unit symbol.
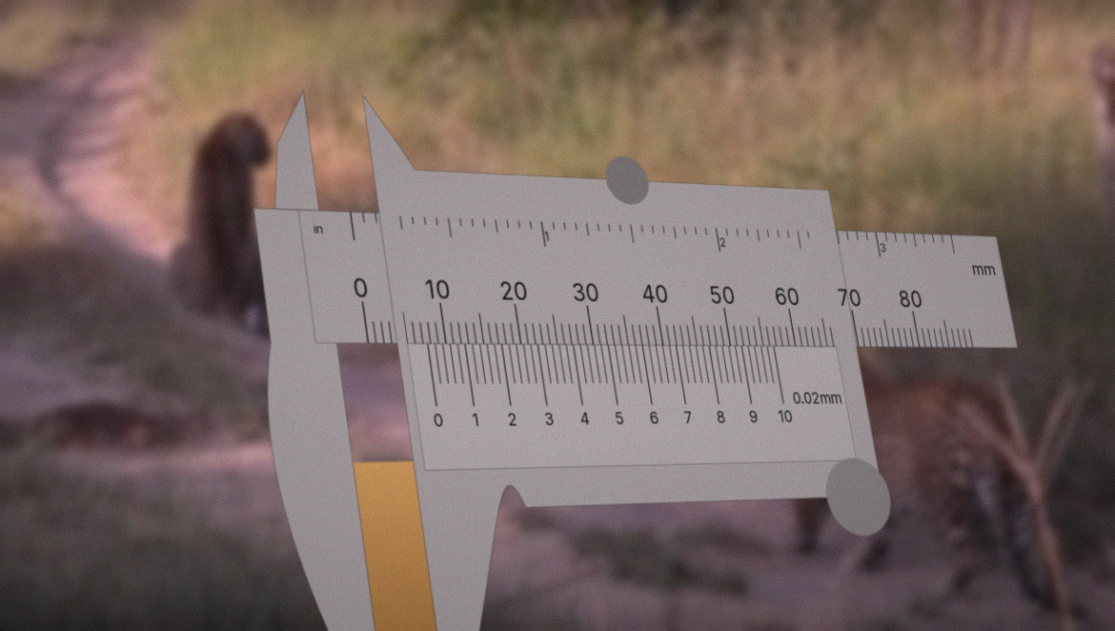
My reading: 7.6 mm
